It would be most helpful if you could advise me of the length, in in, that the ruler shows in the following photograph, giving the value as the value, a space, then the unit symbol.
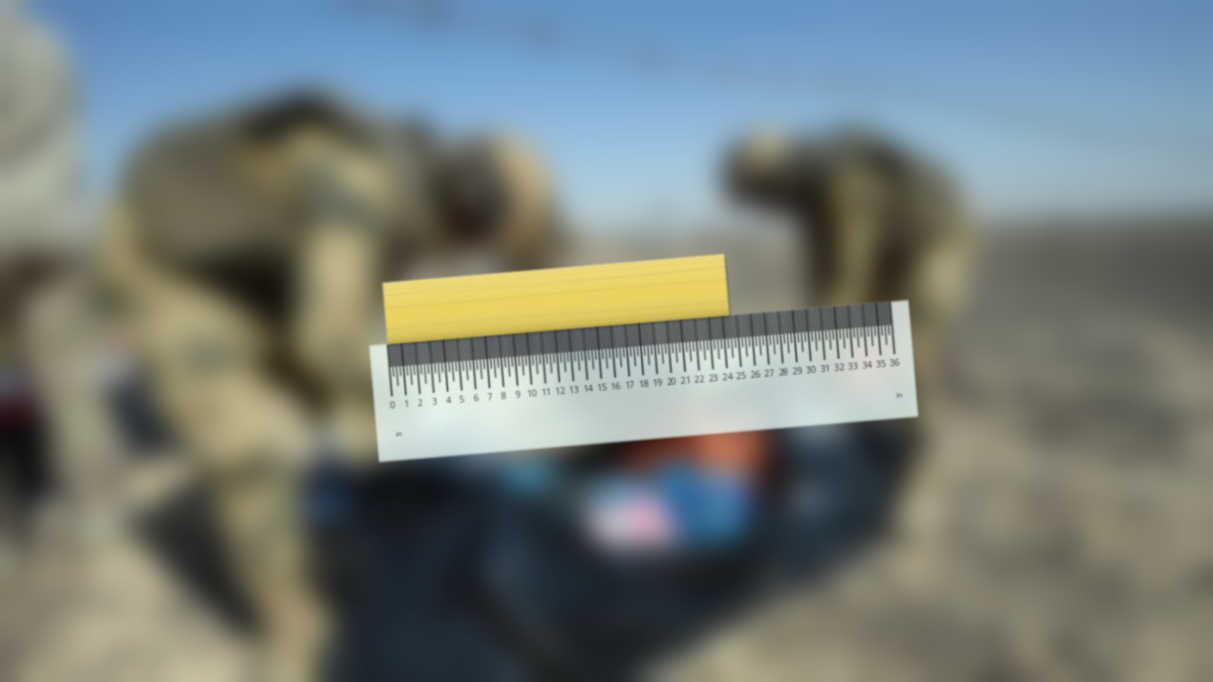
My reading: 24.5 in
